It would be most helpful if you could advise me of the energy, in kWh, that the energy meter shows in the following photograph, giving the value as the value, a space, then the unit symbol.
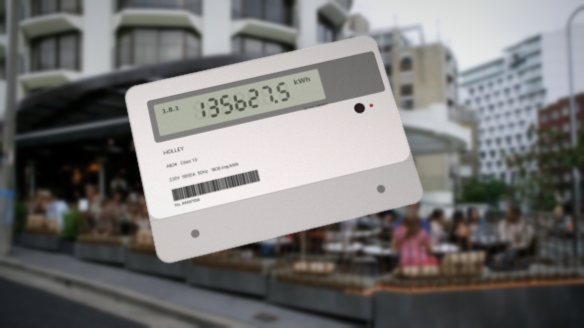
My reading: 135627.5 kWh
